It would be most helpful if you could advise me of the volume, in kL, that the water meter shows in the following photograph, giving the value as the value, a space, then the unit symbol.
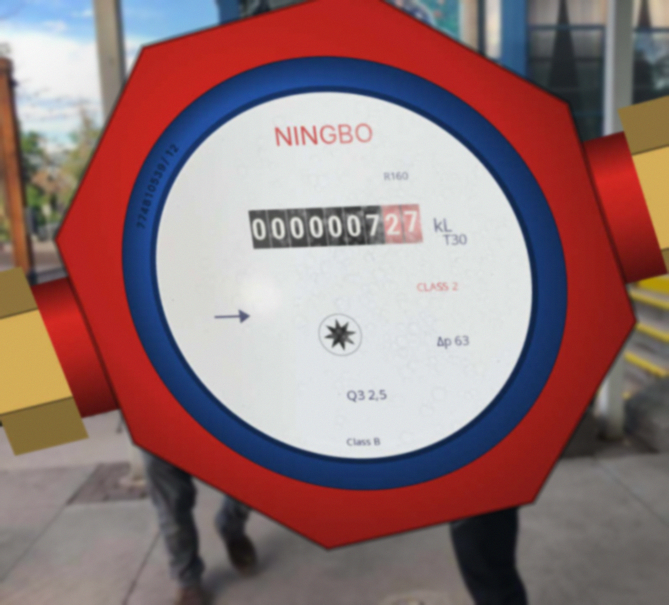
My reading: 7.27 kL
